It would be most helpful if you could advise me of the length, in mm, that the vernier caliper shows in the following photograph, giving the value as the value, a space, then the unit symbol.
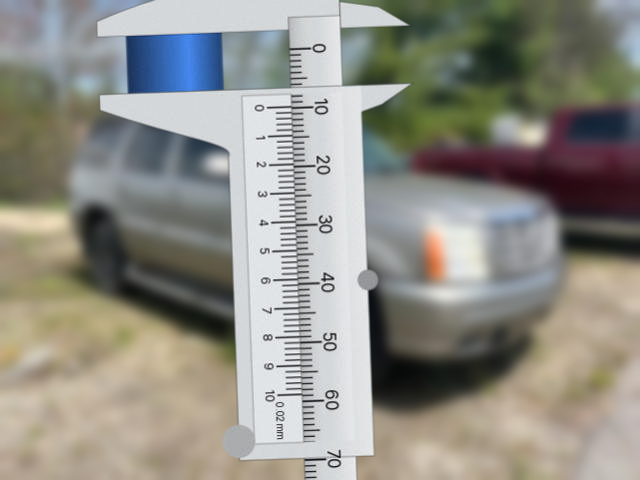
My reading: 9.8 mm
